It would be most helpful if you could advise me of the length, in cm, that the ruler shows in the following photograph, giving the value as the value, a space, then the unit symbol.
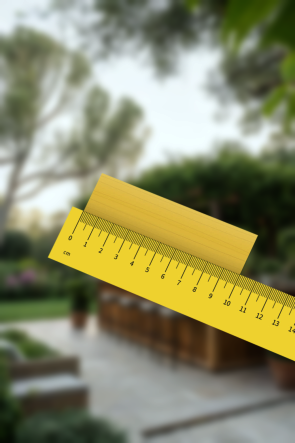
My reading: 10 cm
